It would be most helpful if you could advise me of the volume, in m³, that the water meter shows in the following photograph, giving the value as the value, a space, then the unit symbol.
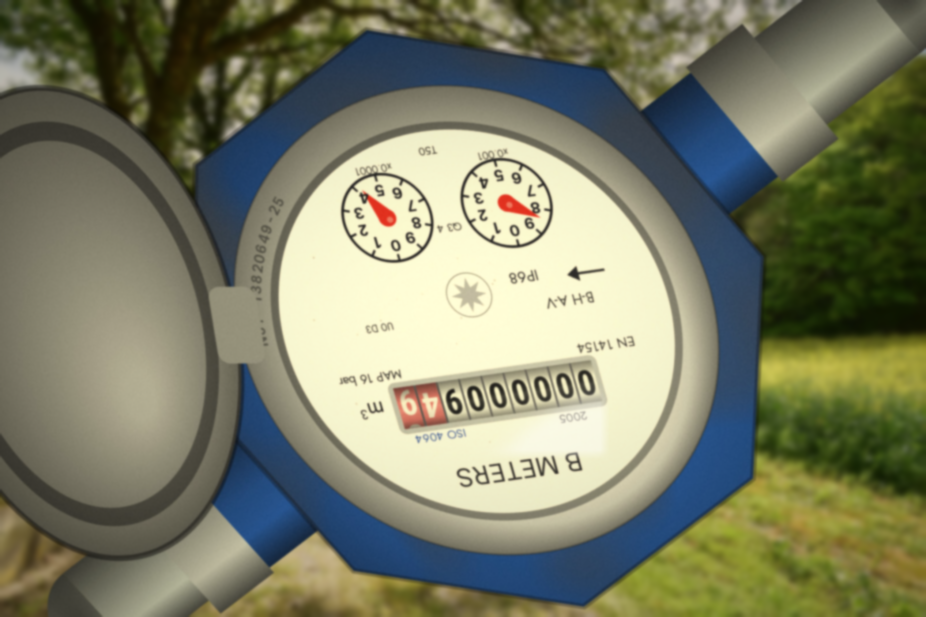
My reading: 9.4884 m³
